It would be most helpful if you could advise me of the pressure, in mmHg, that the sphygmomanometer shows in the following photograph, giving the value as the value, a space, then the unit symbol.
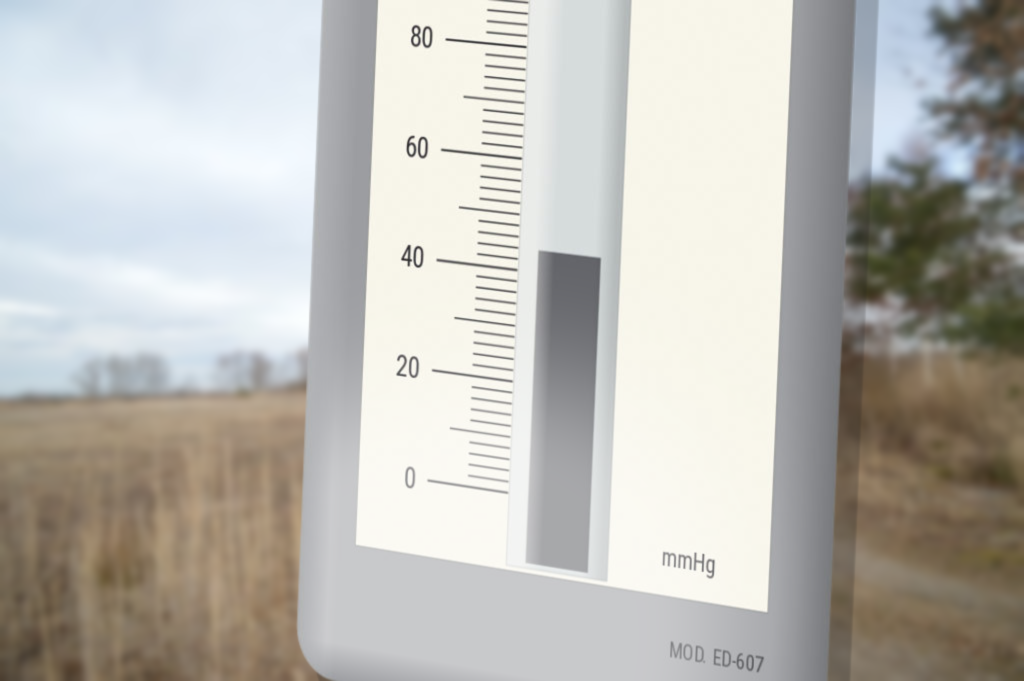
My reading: 44 mmHg
